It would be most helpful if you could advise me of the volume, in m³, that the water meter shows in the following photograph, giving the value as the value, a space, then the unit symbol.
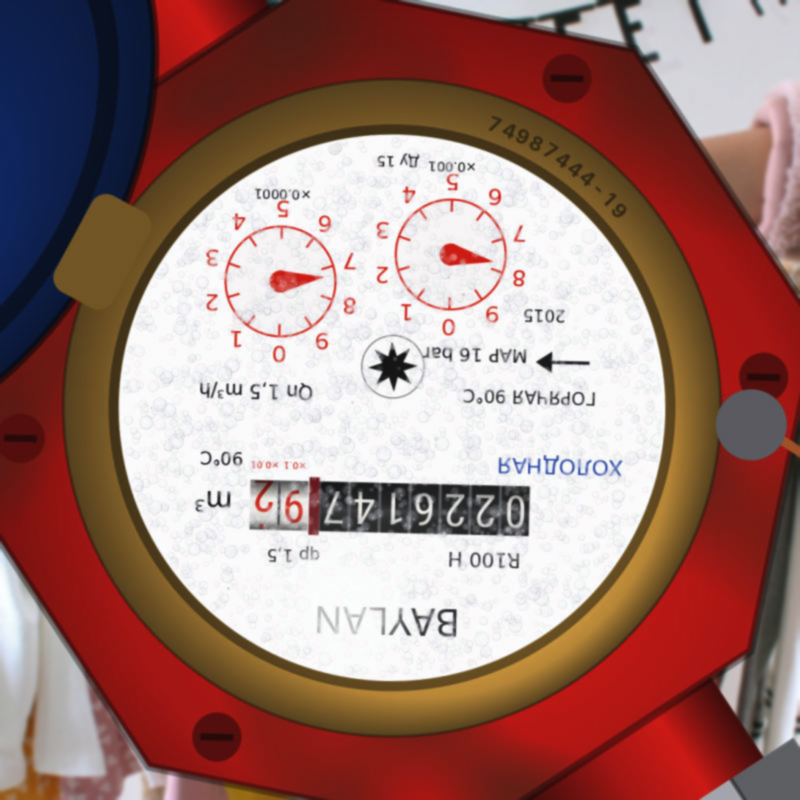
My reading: 226147.9177 m³
